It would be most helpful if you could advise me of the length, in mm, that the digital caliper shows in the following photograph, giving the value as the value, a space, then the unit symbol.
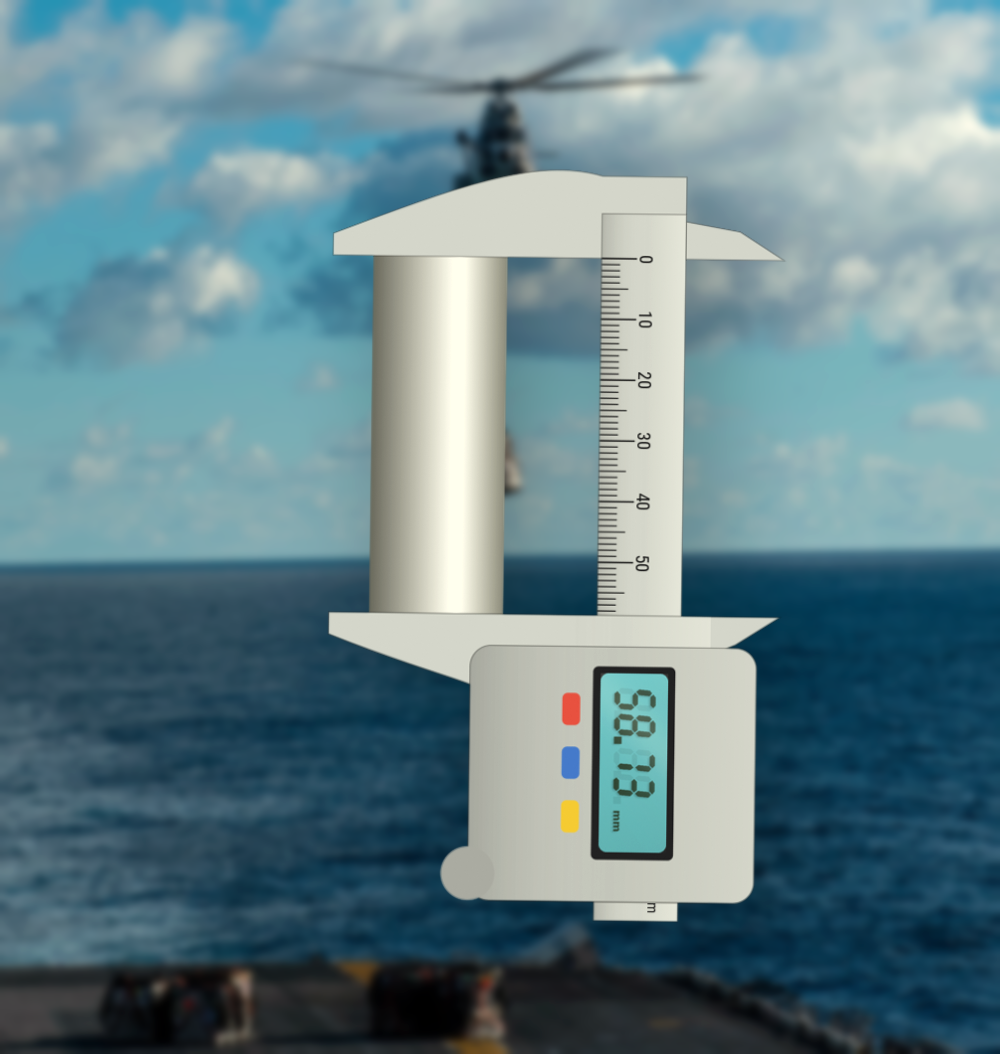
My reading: 58.73 mm
